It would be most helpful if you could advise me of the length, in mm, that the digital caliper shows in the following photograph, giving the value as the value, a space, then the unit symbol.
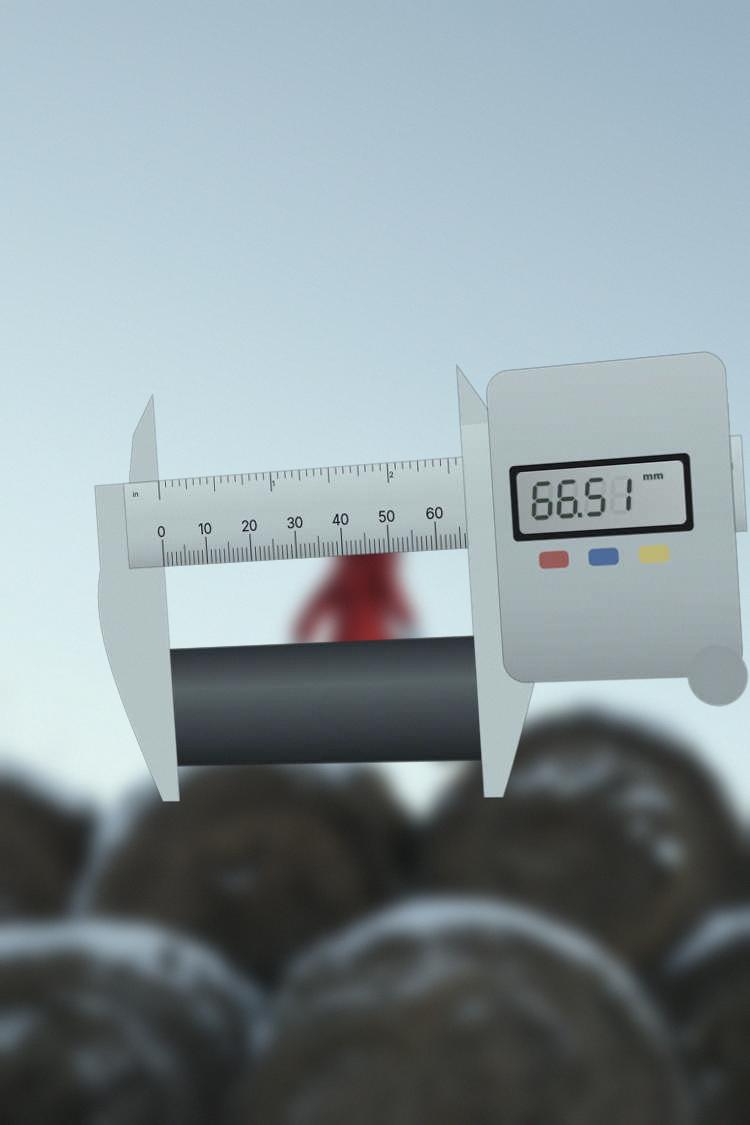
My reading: 66.51 mm
